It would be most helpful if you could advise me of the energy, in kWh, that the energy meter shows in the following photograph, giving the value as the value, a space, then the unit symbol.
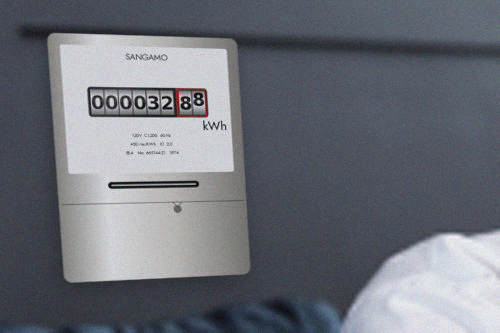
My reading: 32.88 kWh
